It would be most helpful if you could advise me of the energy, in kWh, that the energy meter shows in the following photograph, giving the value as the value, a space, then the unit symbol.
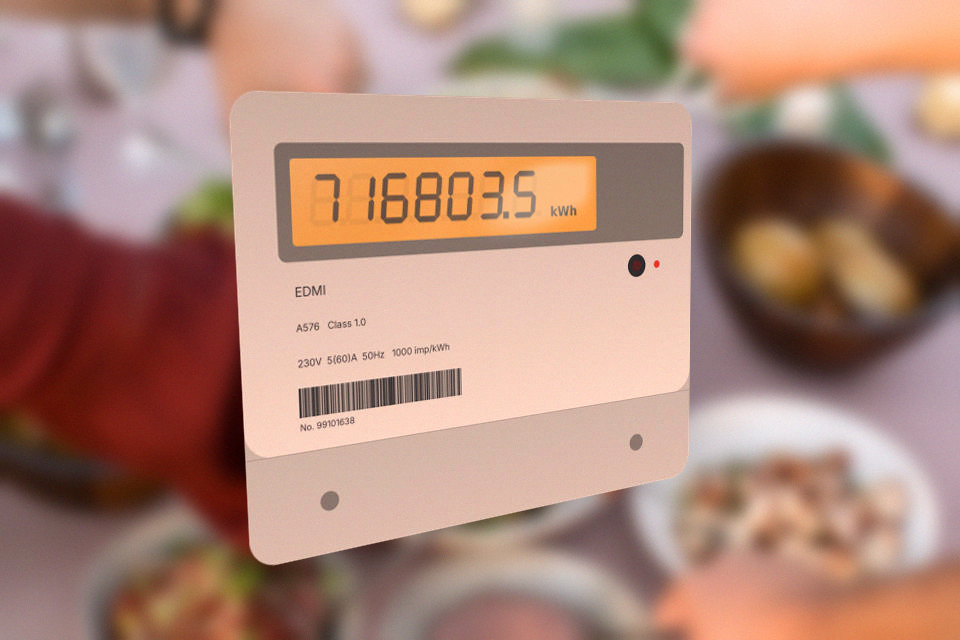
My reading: 716803.5 kWh
